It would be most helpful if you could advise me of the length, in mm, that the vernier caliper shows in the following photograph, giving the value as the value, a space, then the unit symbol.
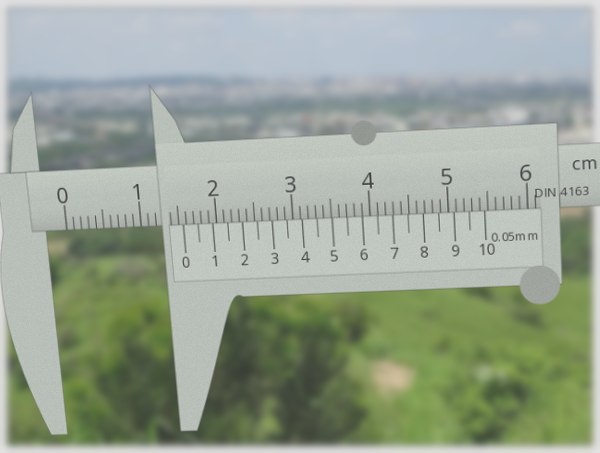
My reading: 15.6 mm
